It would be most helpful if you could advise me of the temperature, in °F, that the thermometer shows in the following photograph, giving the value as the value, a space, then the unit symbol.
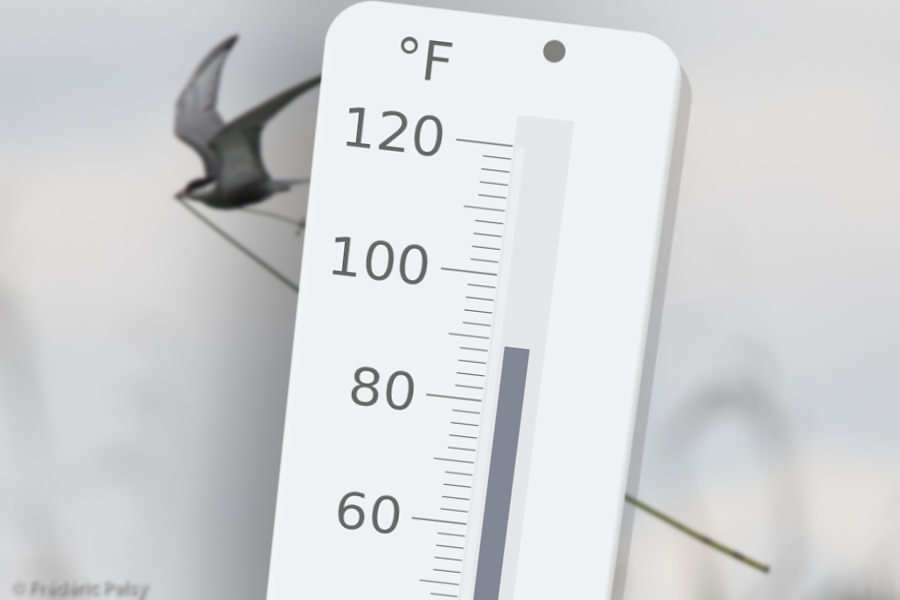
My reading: 89 °F
